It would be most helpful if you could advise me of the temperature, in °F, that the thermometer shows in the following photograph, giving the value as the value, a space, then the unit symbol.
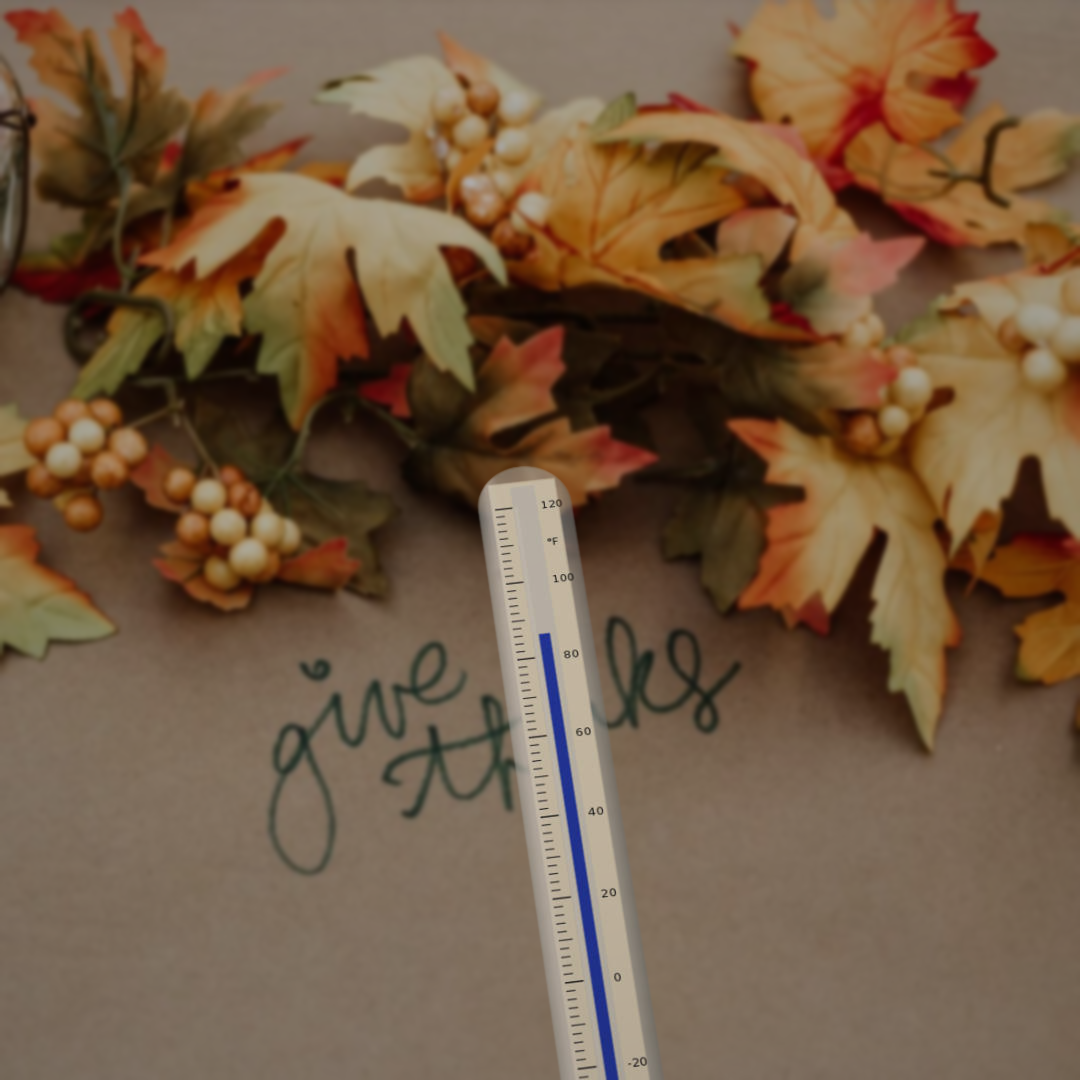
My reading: 86 °F
